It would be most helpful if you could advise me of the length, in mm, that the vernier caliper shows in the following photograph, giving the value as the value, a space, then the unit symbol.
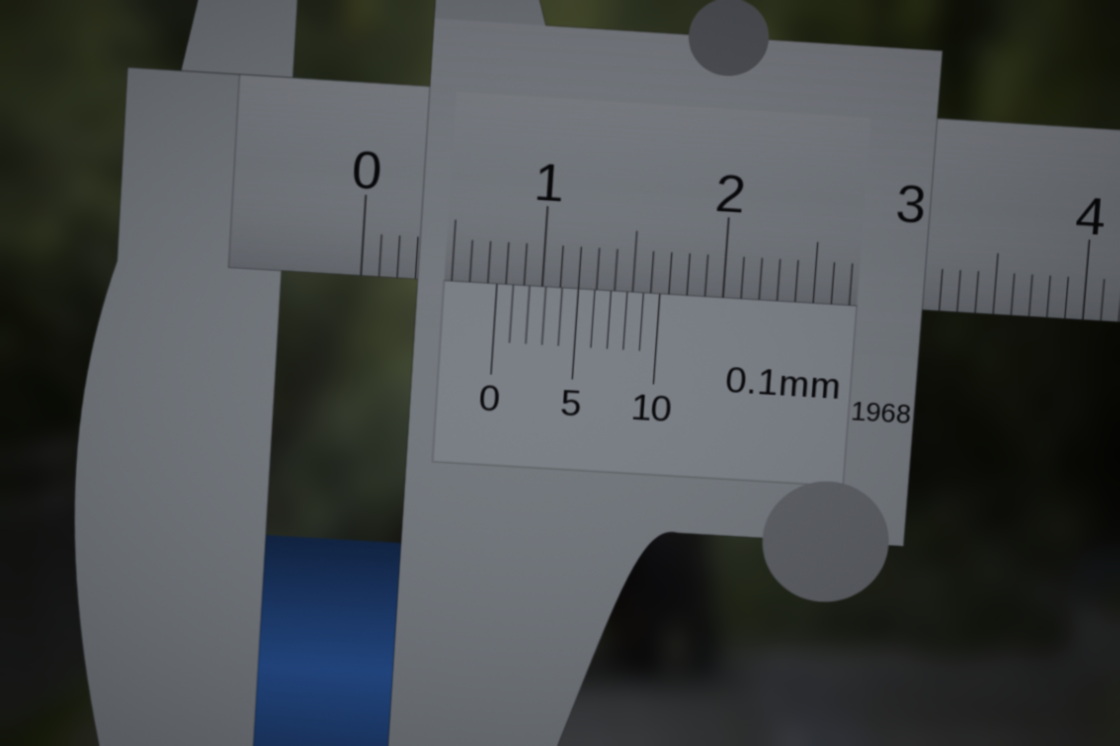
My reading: 7.5 mm
